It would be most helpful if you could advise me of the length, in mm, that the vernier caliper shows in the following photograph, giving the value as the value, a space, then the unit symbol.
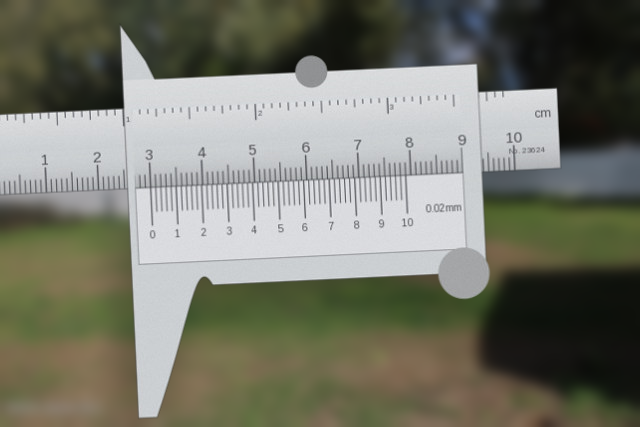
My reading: 30.0 mm
